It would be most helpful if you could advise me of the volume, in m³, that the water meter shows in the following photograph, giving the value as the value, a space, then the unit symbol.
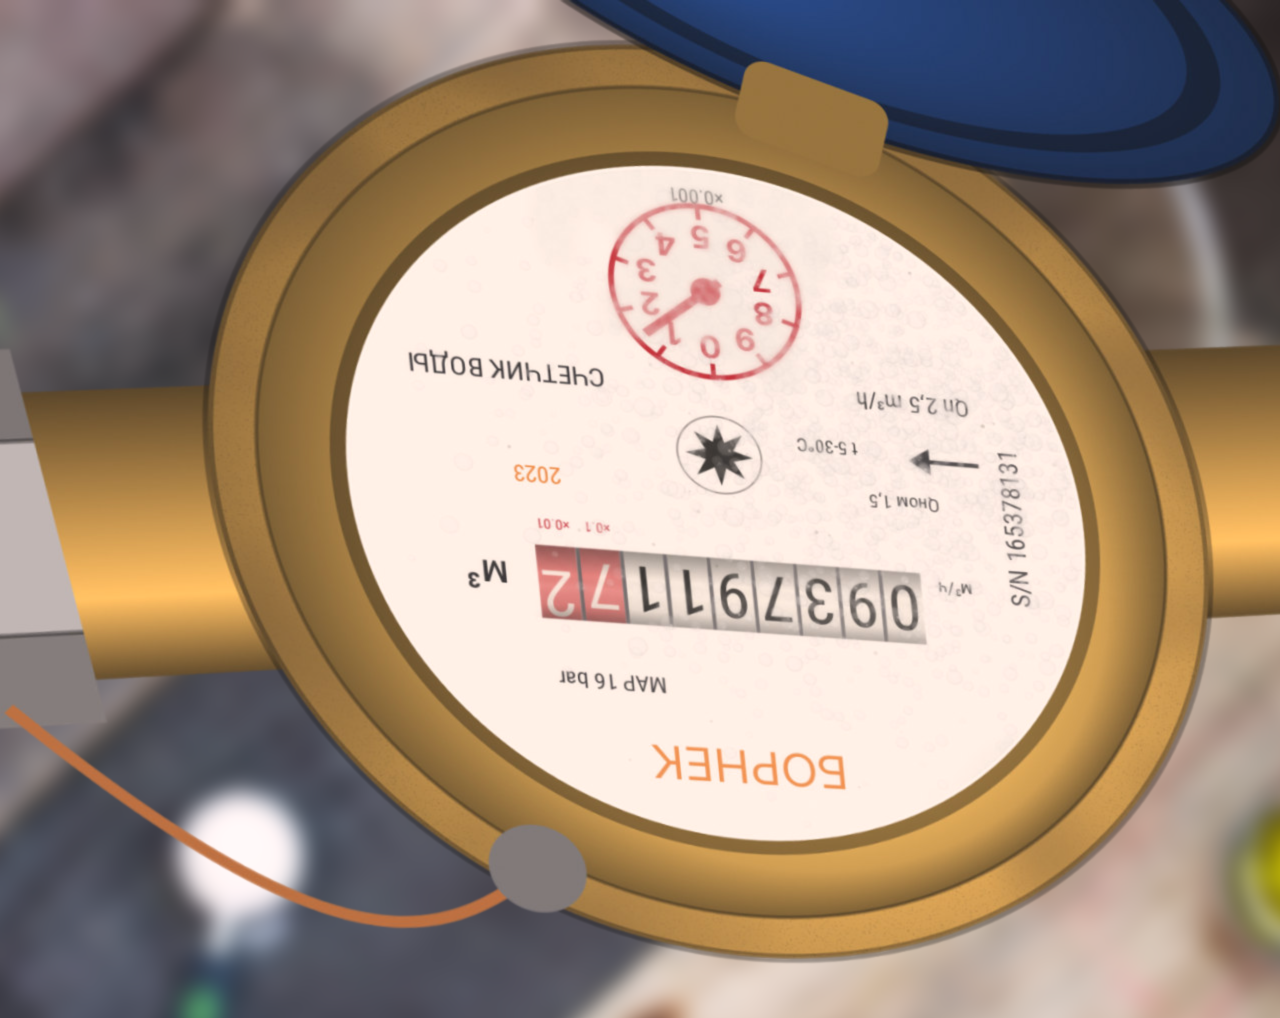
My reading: 937911.721 m³
